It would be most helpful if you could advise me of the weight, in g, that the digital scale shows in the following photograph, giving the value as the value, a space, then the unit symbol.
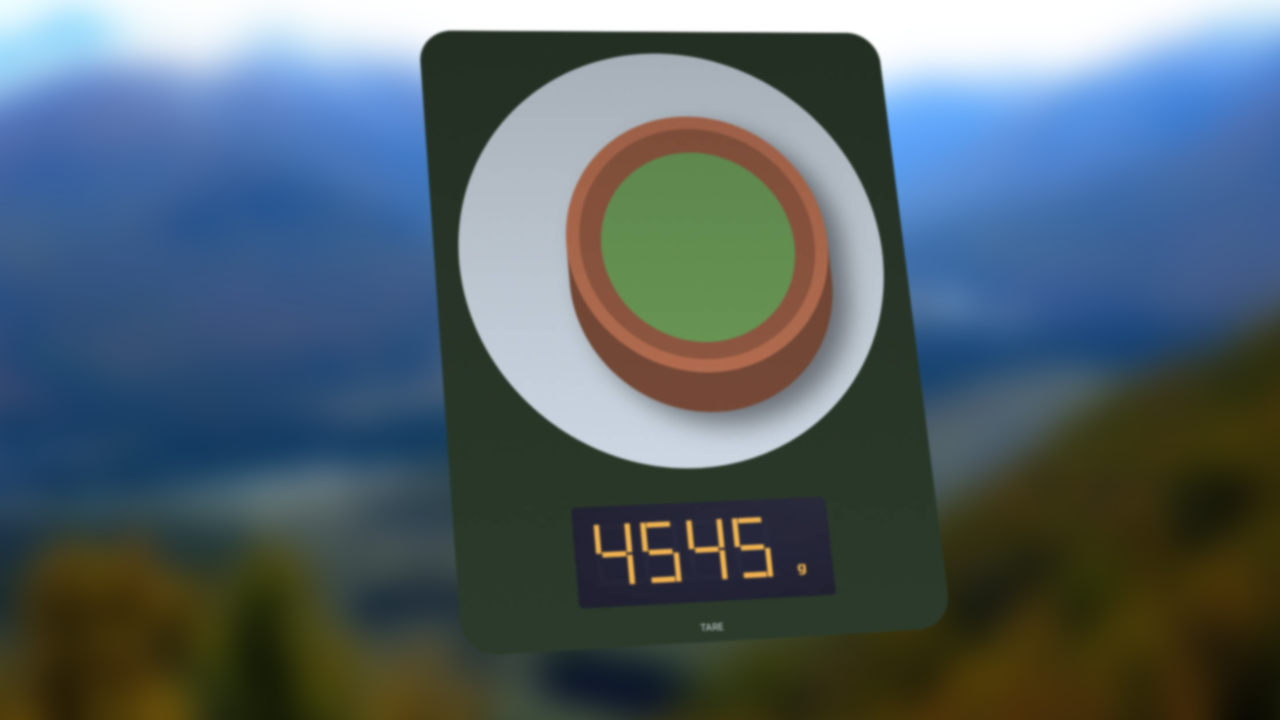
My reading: 4545 g
